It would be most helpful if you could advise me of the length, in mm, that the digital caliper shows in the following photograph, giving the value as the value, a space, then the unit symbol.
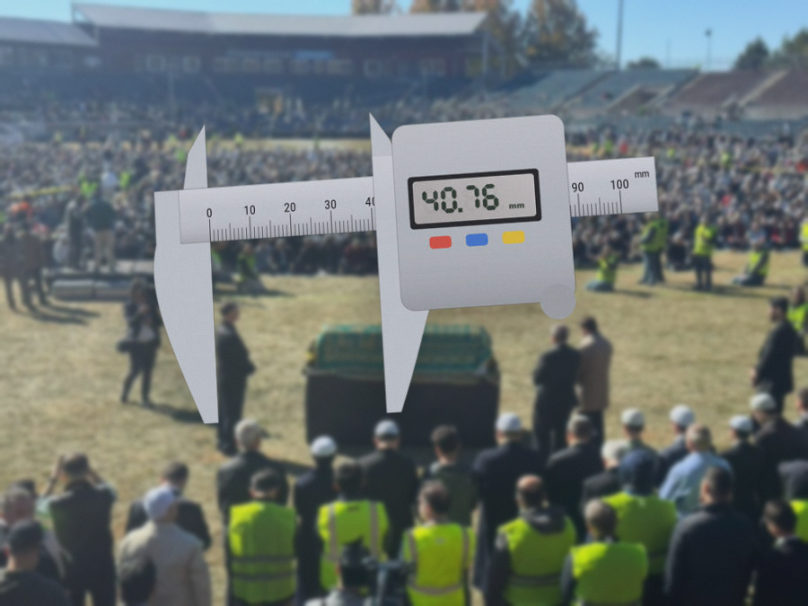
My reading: 40.76 mm
